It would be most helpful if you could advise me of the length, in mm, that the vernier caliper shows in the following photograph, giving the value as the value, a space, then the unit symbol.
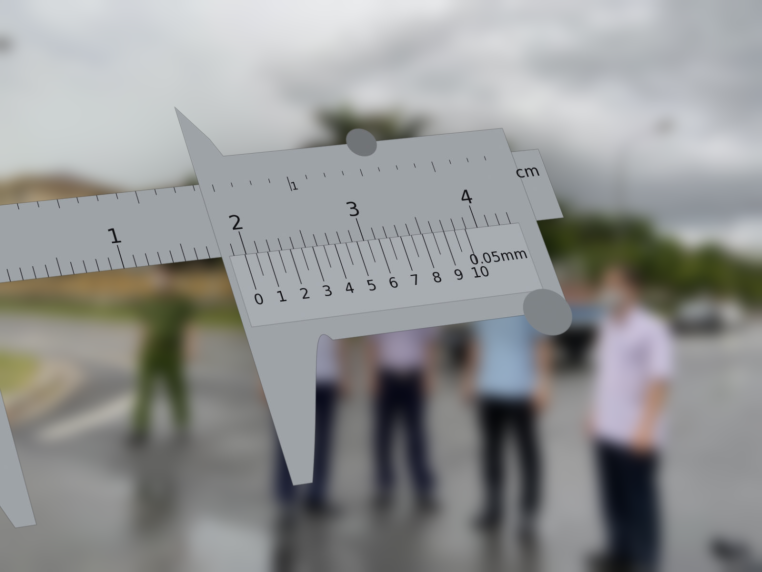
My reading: 19.9 mm
